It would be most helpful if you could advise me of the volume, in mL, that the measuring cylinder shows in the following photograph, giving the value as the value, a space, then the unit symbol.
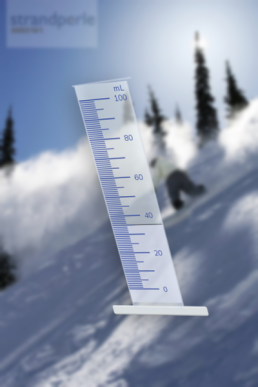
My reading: 35 mL
